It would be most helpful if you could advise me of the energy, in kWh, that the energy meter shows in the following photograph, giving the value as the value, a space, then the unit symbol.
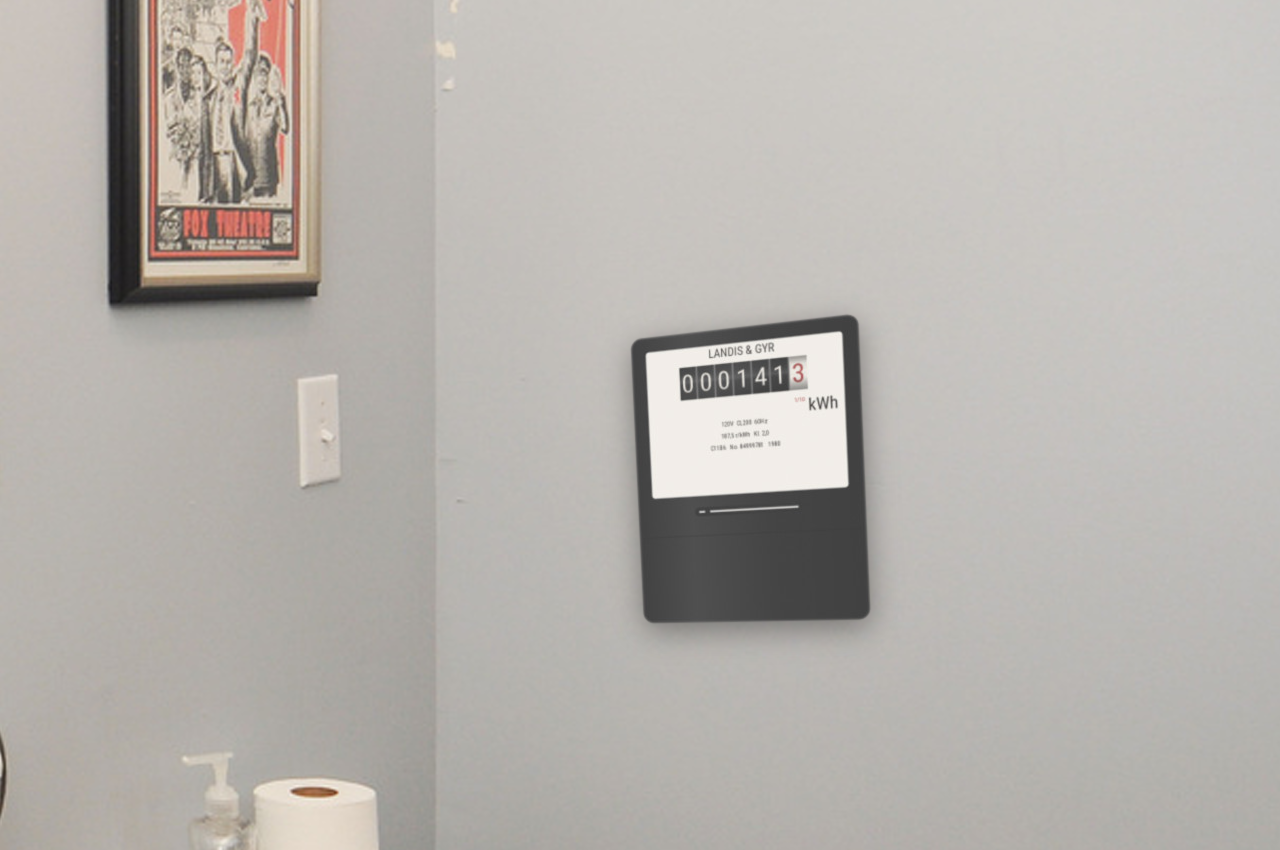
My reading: 141.3 kWh
